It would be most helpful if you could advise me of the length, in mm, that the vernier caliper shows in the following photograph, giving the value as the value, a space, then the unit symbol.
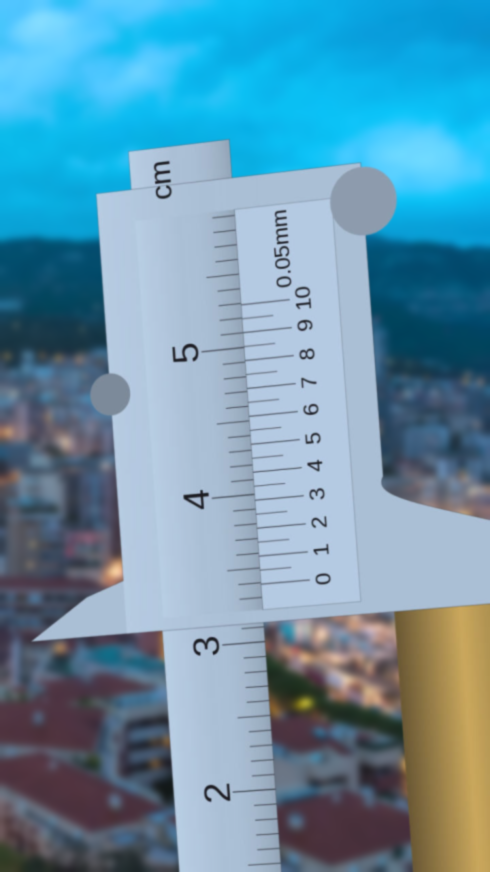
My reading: 33.9 mm
